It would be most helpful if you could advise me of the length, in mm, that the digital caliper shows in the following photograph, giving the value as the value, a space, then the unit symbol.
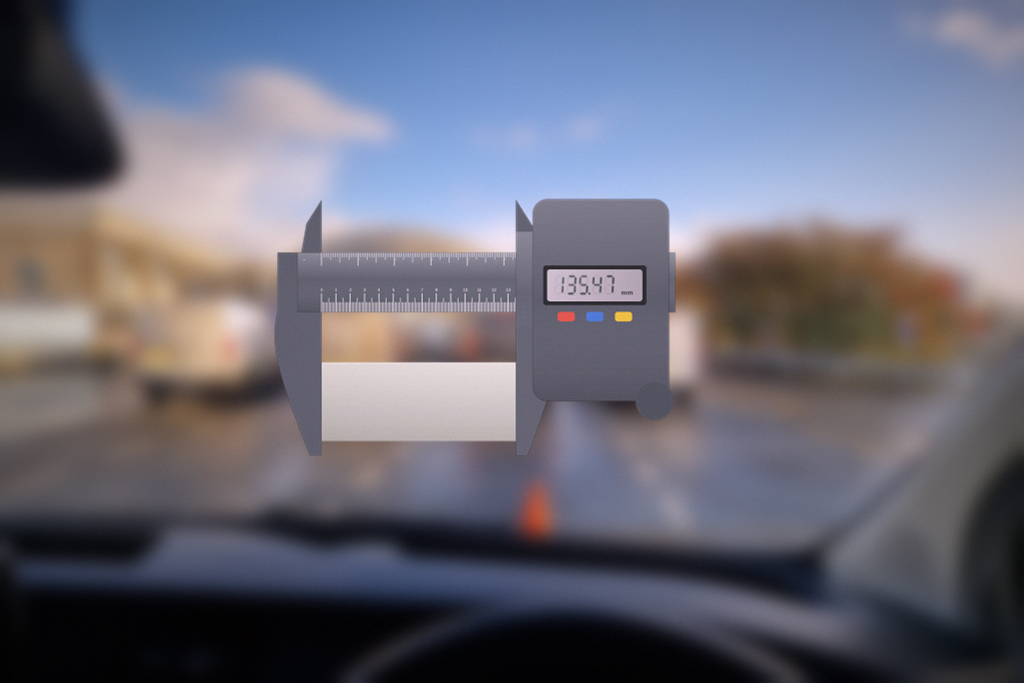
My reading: 135.47 mm
